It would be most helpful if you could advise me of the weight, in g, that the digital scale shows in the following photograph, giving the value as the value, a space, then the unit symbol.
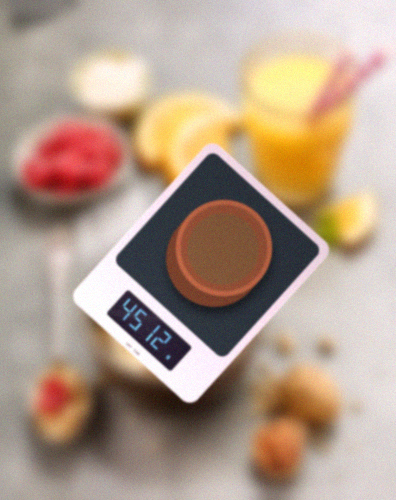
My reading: 4512 g
